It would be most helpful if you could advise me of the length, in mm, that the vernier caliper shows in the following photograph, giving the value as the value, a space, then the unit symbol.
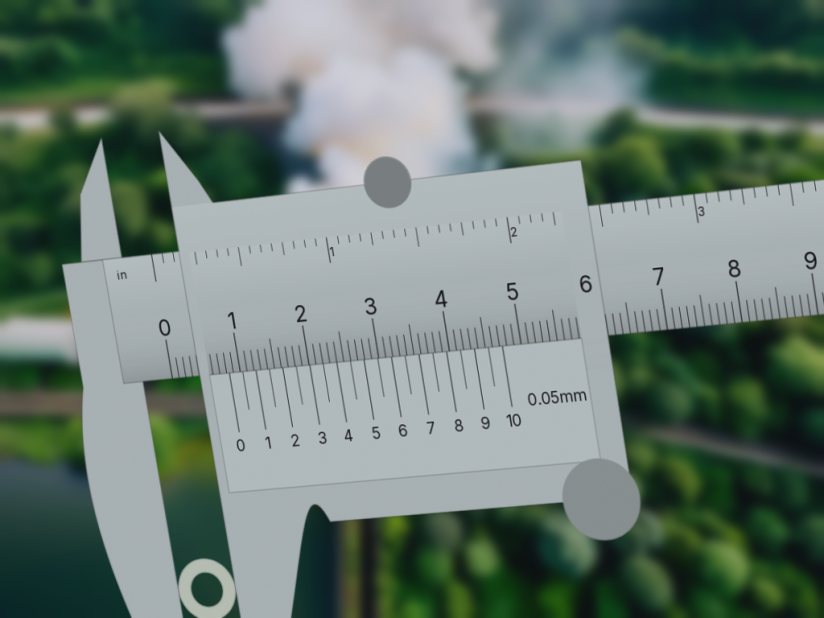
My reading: 8.4 mm
